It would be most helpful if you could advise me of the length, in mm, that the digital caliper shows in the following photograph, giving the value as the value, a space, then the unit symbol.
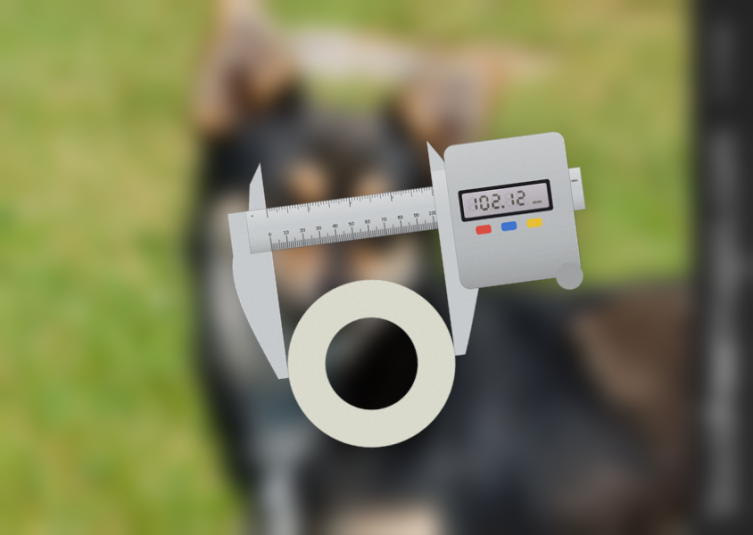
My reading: 102.12 mm
